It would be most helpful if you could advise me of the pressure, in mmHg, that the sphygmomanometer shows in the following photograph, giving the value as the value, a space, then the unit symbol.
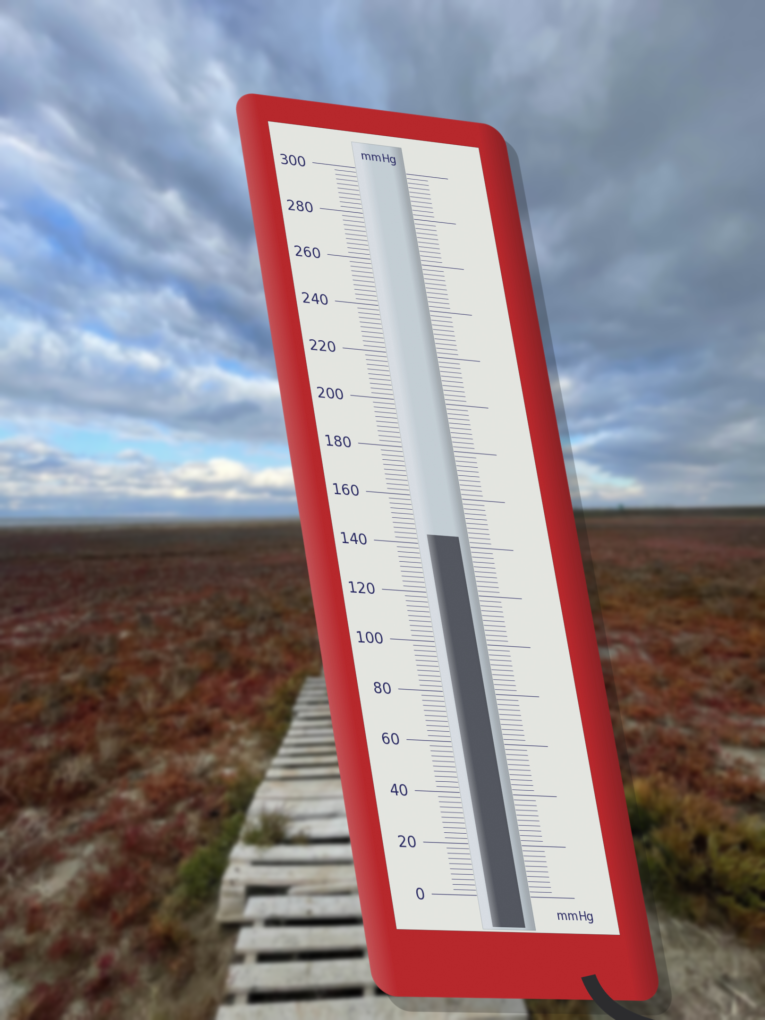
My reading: 144 mmHg
